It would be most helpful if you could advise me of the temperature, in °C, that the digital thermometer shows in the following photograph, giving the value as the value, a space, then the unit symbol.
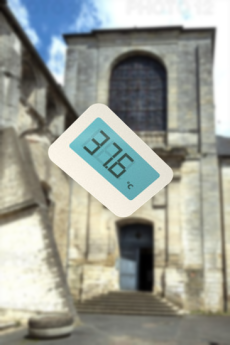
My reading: 37.6 °C
